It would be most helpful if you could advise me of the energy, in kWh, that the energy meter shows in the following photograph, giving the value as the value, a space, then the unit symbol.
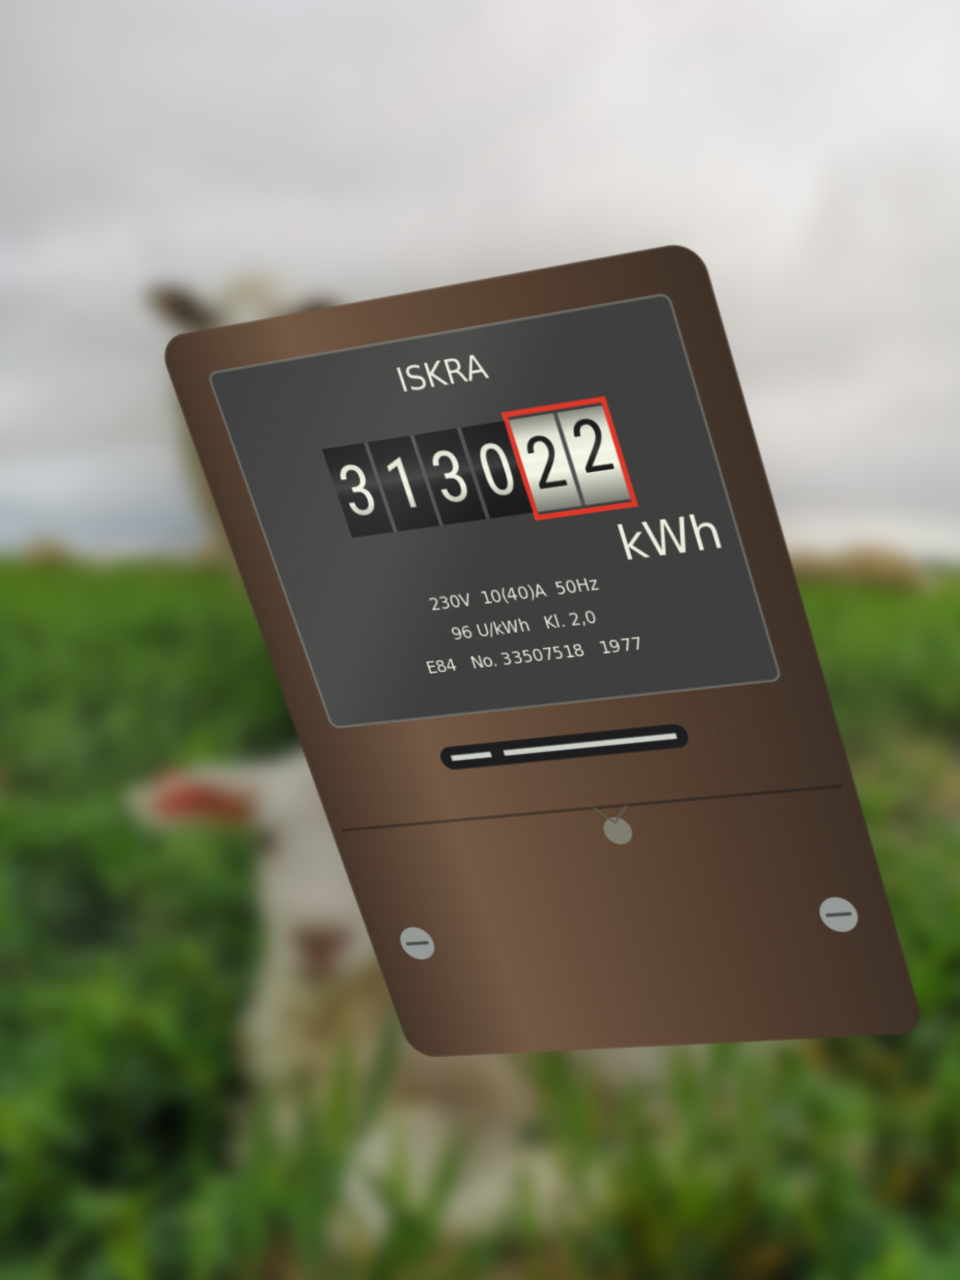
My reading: 3130.22 kWh
